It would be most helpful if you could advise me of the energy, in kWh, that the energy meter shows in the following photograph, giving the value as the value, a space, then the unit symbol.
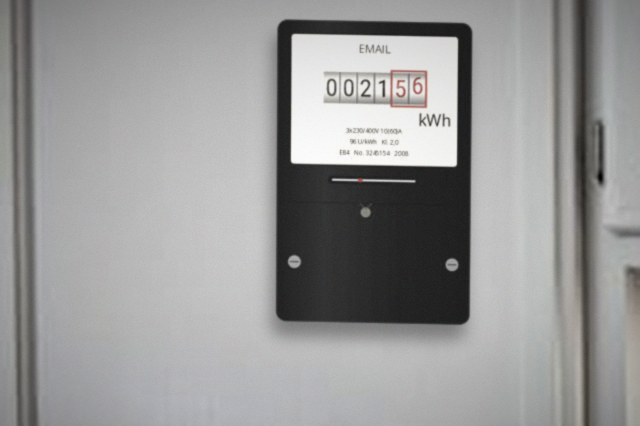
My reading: 21.56 kWh
